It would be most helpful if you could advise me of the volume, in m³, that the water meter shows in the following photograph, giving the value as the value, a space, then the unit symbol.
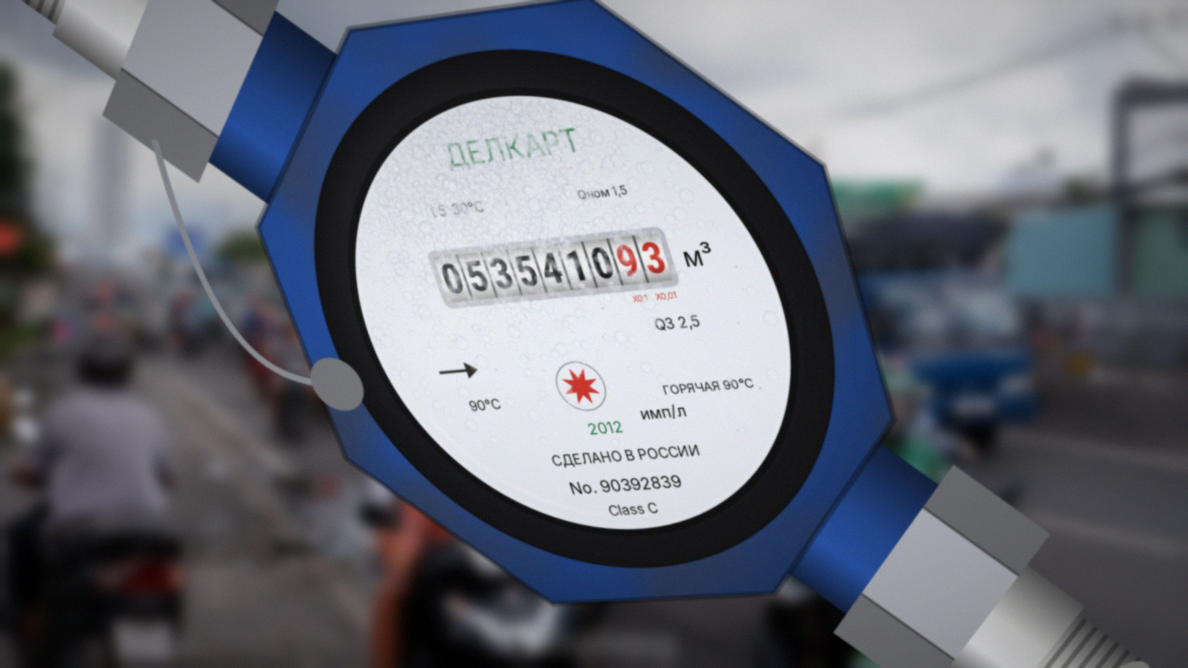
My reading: 535410.93 m³
